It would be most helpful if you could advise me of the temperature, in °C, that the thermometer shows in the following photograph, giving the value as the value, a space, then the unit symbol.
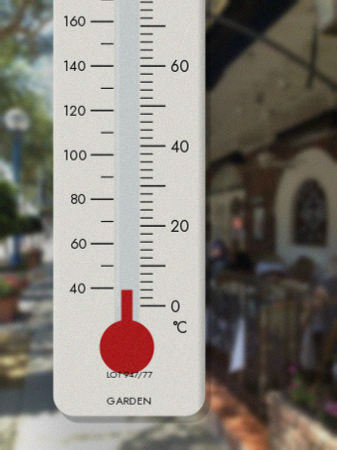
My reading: 4 °C
